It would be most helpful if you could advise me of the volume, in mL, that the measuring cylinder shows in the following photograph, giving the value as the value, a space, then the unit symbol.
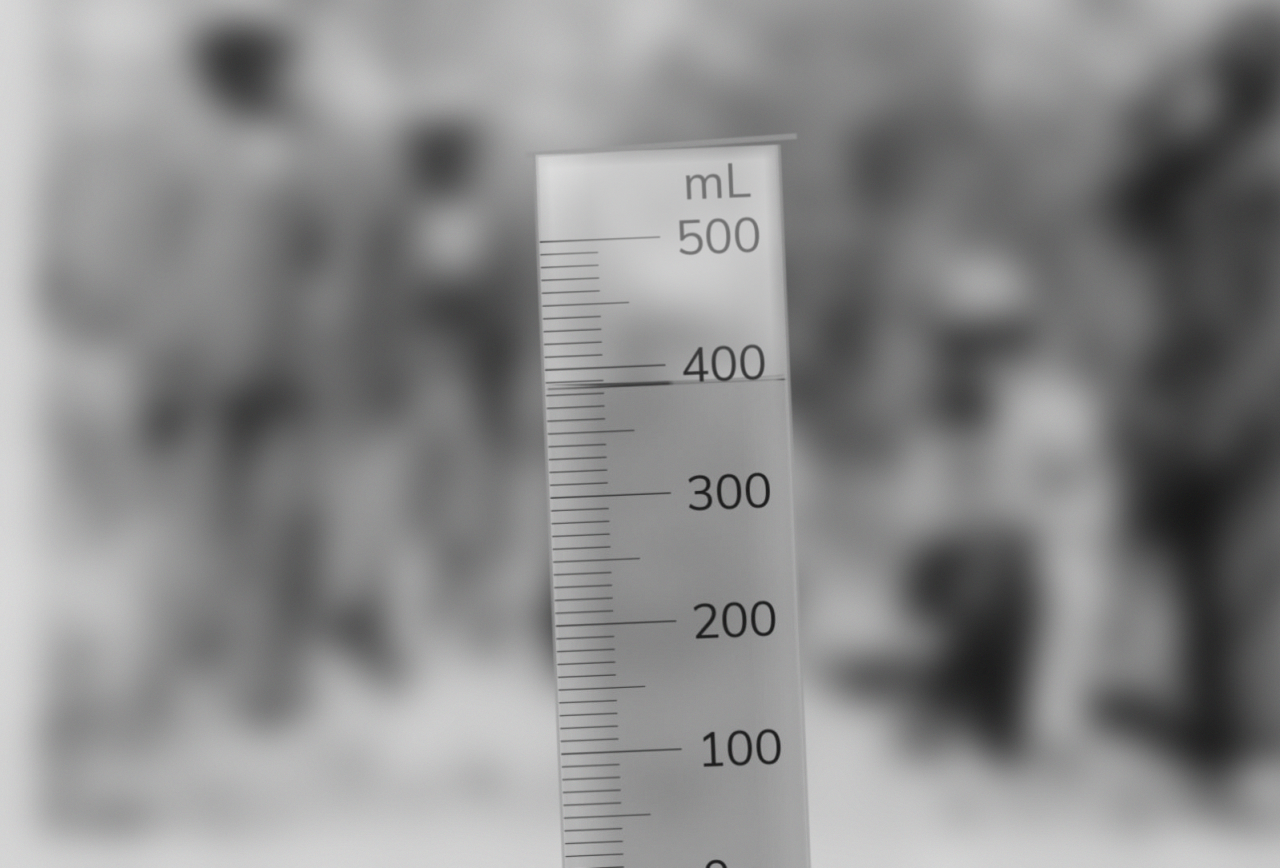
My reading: 385 mL
